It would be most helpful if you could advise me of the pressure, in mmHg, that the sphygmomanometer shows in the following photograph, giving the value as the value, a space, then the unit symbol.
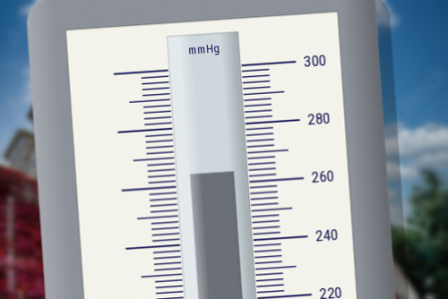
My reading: 264 mmHg
